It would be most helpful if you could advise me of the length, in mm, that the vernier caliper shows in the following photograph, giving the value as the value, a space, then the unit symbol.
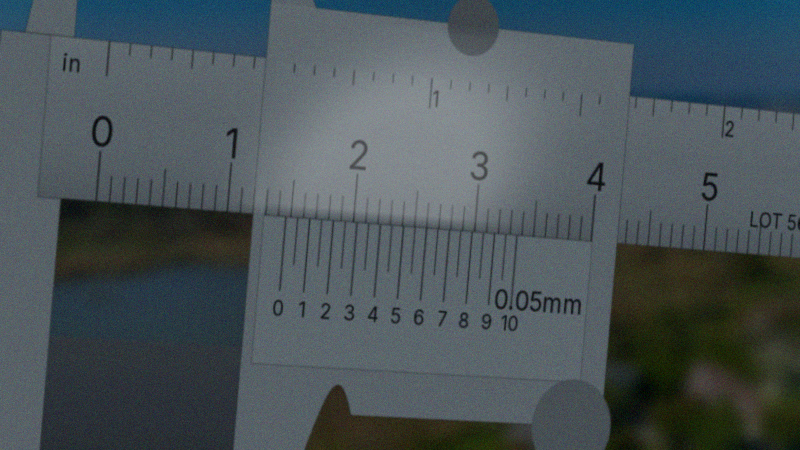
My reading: 14.6 mm
